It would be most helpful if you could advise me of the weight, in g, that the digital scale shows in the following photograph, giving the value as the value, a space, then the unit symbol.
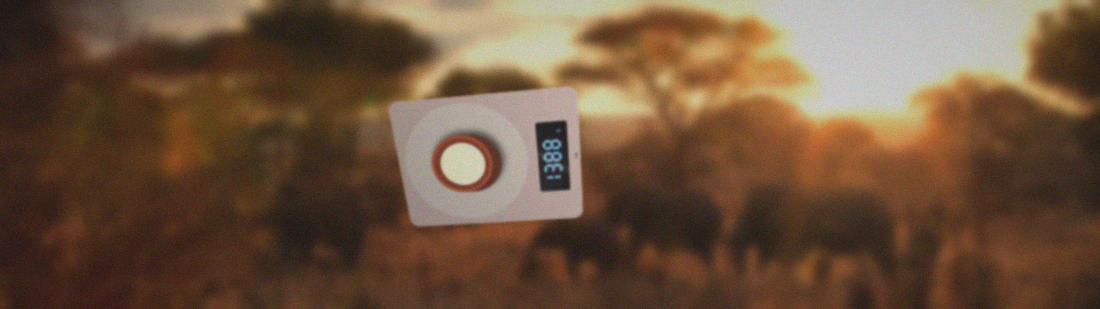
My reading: 1388 g
